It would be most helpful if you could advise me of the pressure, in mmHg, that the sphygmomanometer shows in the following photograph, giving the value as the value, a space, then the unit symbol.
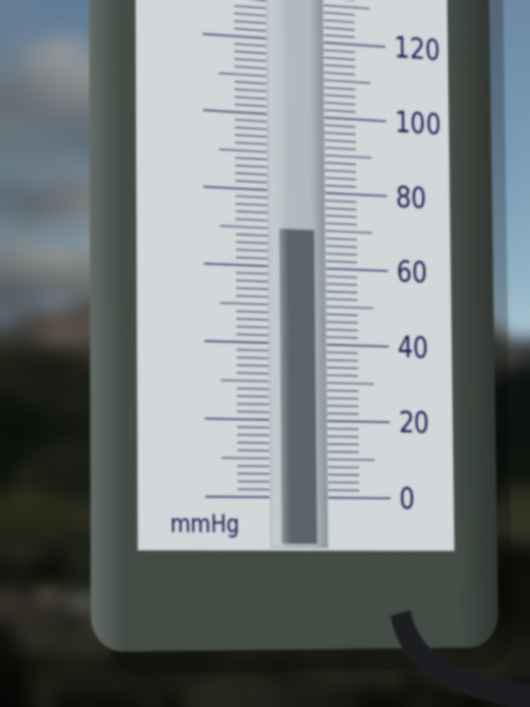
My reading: 70 mmHg
